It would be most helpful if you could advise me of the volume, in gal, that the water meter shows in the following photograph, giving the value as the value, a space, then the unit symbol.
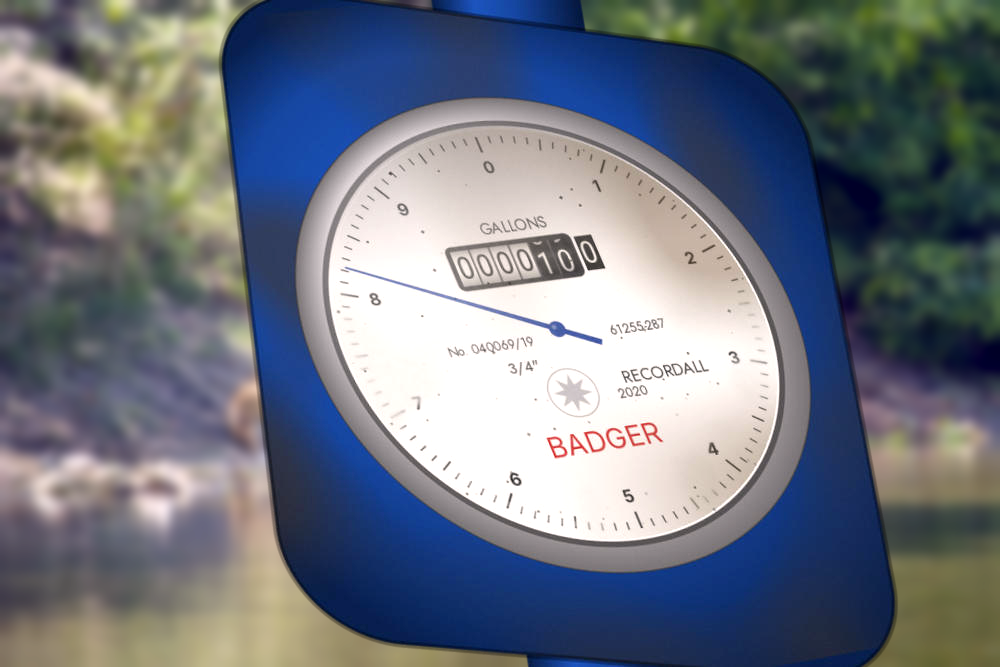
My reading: 98.2 gal
